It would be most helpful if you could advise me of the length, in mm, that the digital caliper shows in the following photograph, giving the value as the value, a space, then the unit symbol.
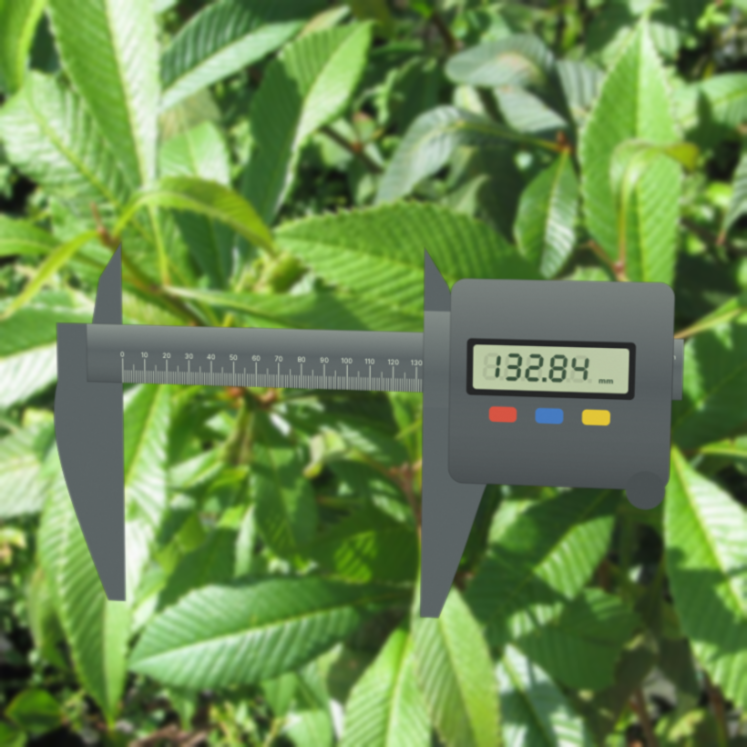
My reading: 132.84 mm
